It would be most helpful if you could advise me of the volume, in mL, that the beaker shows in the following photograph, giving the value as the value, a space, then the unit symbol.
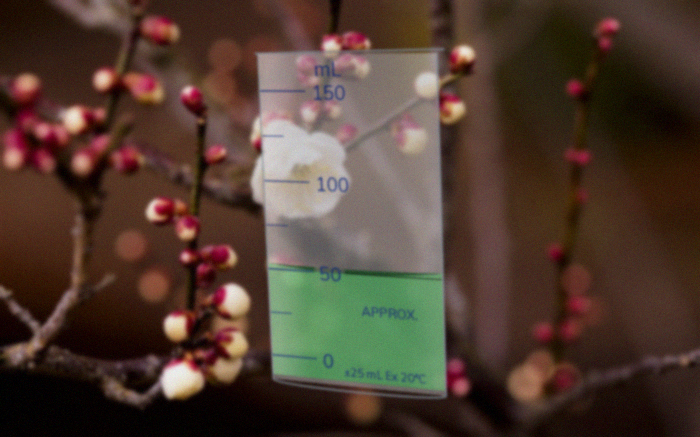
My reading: 50 mL
